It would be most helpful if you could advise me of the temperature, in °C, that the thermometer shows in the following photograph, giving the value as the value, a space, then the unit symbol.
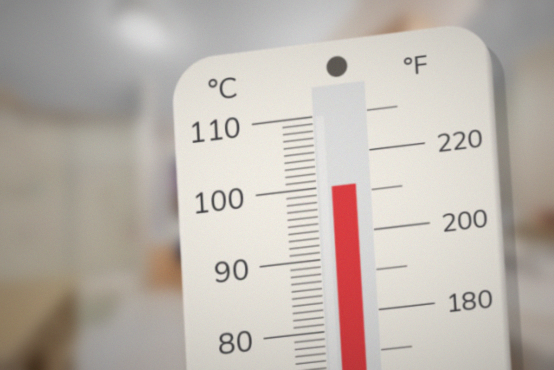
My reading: 100 °C
